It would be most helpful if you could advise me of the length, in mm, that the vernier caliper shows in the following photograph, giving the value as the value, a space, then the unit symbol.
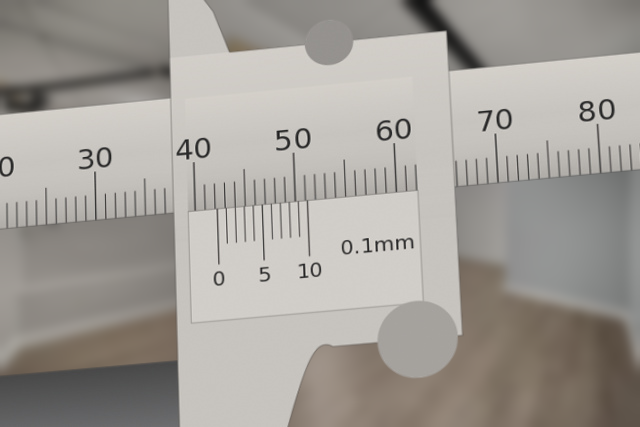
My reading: 42.2 mm
